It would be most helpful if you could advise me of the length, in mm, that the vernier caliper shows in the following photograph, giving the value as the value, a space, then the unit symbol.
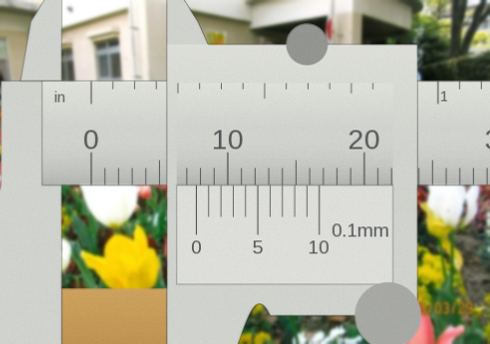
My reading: 7.7 mm
